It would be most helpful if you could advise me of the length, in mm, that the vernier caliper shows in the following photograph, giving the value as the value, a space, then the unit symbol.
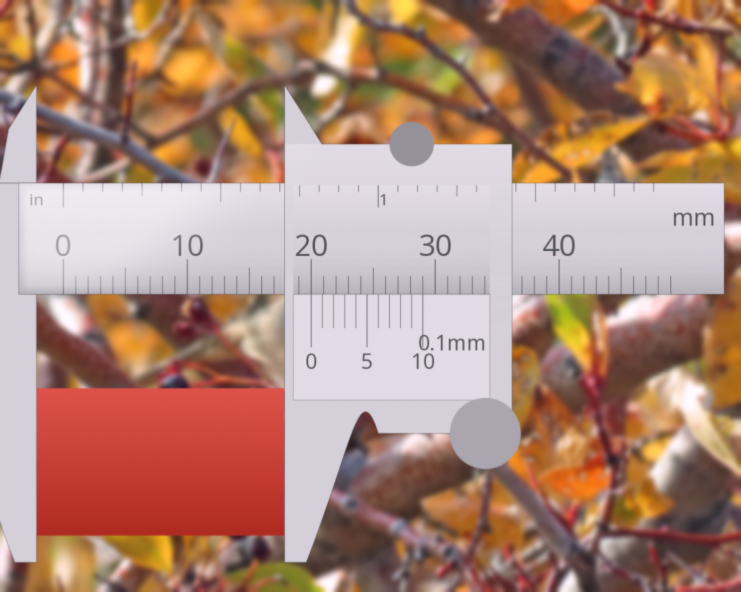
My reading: 20.0 mm
